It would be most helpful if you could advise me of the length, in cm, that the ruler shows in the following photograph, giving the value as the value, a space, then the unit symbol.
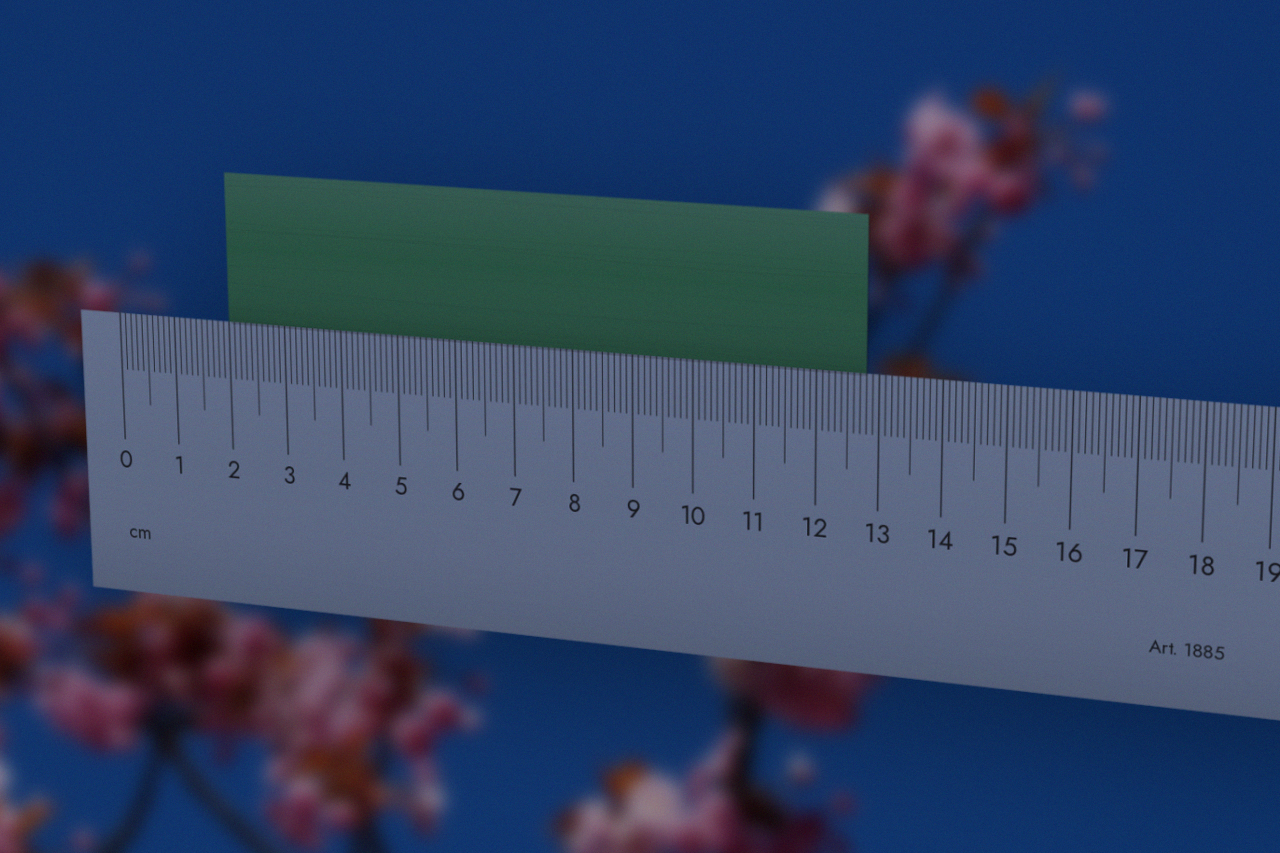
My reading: 10.8 cm
